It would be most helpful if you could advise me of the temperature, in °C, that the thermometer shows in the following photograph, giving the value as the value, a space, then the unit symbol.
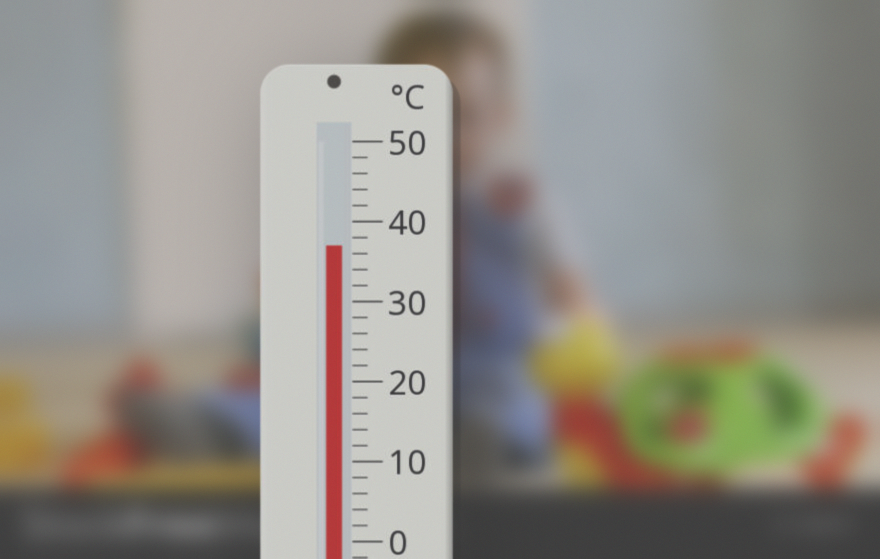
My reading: 37 °C
